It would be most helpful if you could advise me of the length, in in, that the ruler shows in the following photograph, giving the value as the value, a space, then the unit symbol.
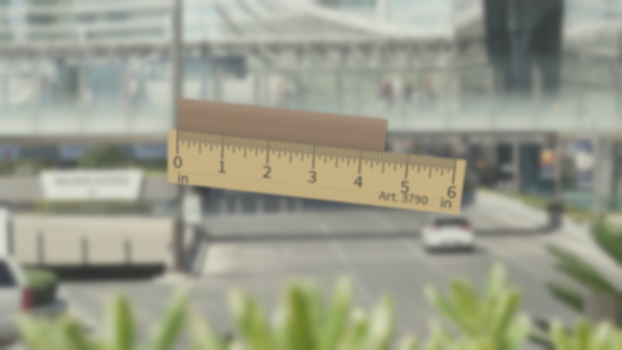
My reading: 4.5 in
